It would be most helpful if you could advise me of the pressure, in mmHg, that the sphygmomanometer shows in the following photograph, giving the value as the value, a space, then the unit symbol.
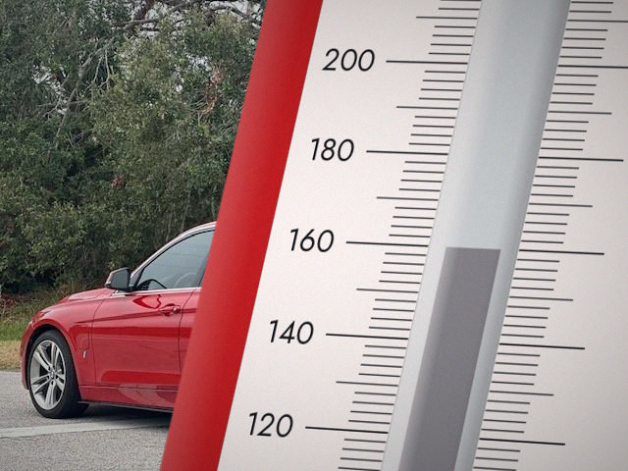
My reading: 160 mmHg
